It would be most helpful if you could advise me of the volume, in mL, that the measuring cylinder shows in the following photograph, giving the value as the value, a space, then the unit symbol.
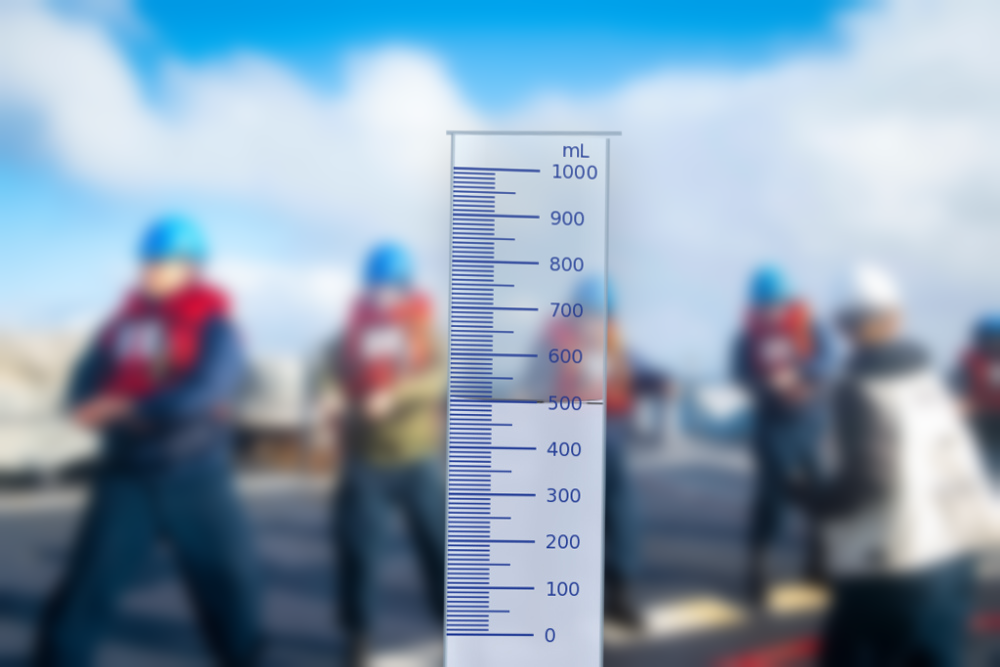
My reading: 500 mL
